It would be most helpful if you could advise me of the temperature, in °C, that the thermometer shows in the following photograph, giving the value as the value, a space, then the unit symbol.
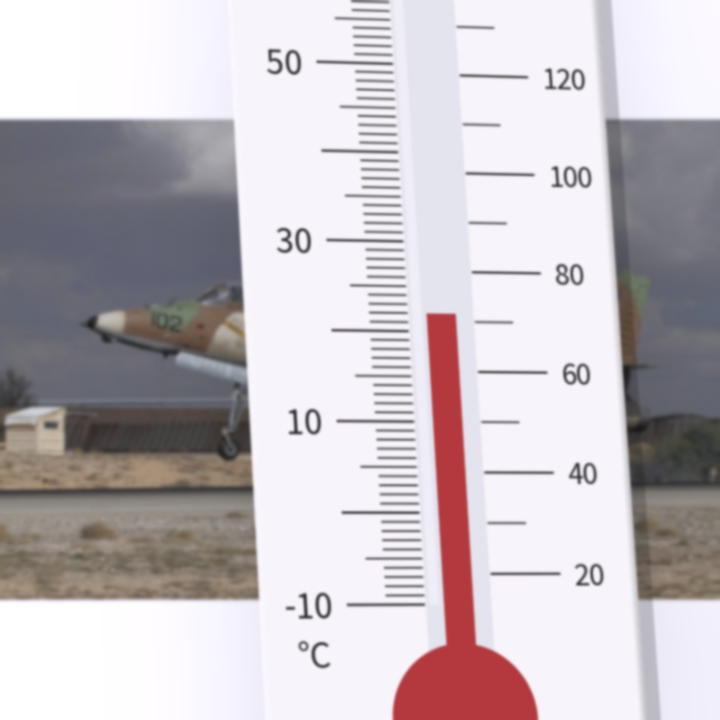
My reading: 22 °C
